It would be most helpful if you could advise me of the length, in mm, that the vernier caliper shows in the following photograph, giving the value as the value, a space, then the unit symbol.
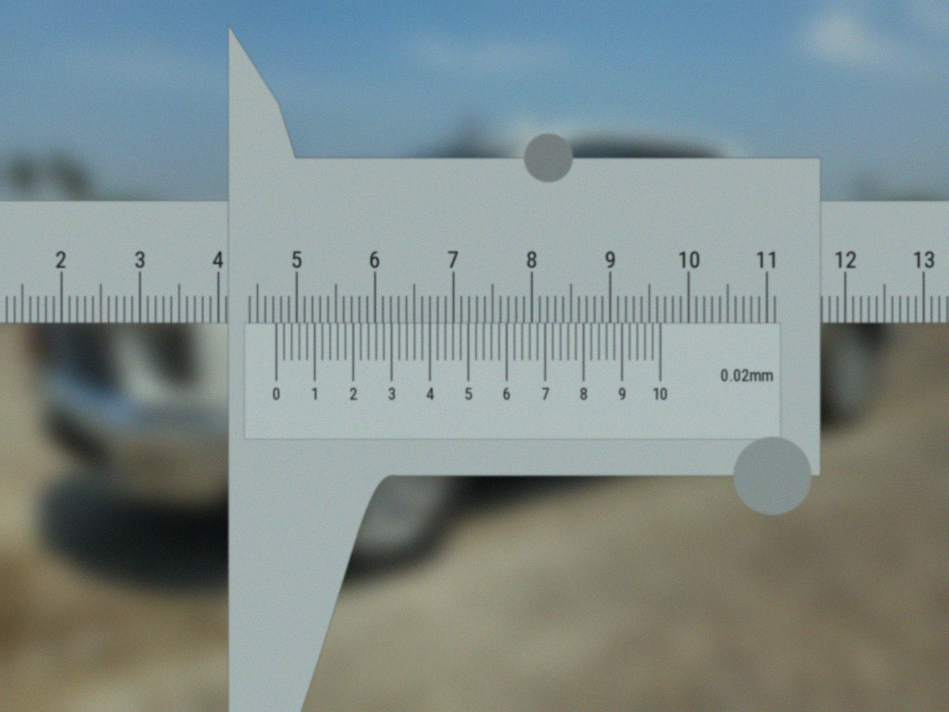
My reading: 47.4 mm
